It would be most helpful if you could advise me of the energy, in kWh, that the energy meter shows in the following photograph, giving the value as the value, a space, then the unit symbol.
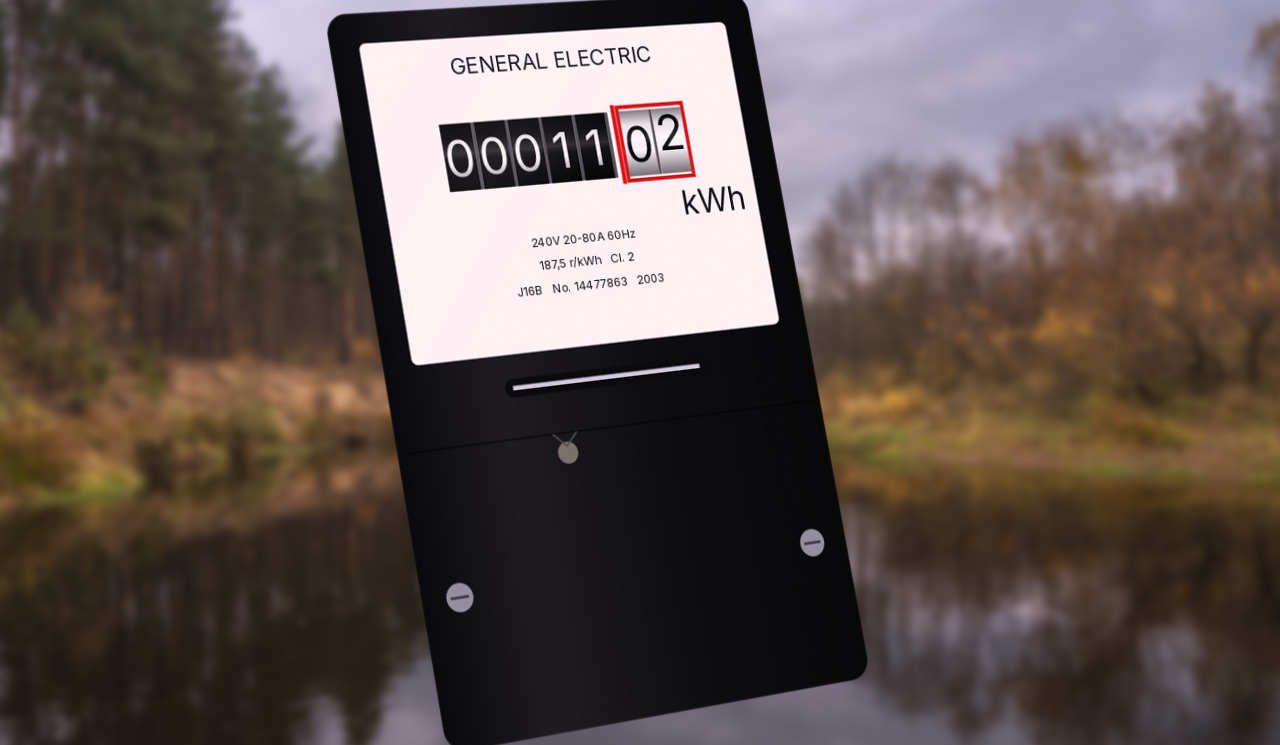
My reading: 11.02 kWh
